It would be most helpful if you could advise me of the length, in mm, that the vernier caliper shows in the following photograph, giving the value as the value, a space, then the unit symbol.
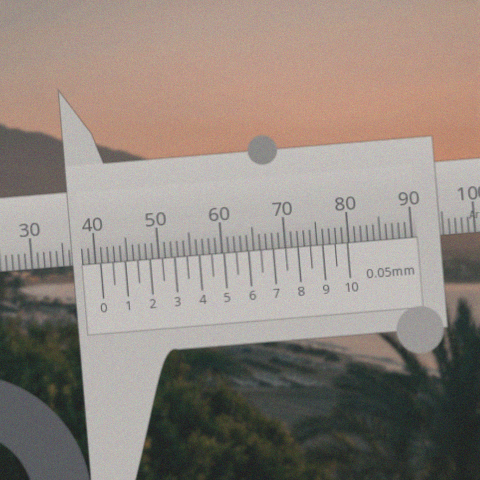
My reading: 40.8 mm
